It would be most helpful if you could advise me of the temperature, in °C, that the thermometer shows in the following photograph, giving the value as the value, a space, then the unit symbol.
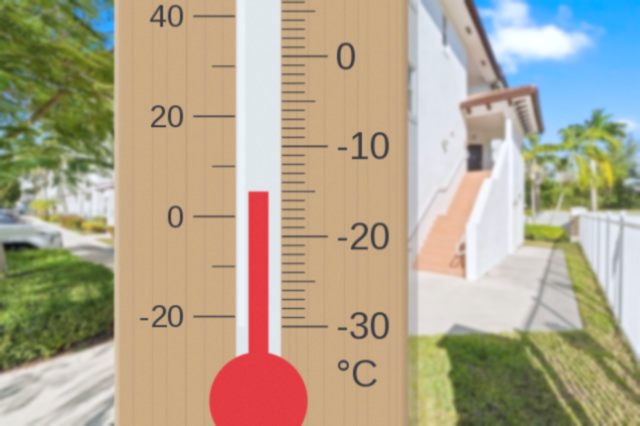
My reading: -15 °C
